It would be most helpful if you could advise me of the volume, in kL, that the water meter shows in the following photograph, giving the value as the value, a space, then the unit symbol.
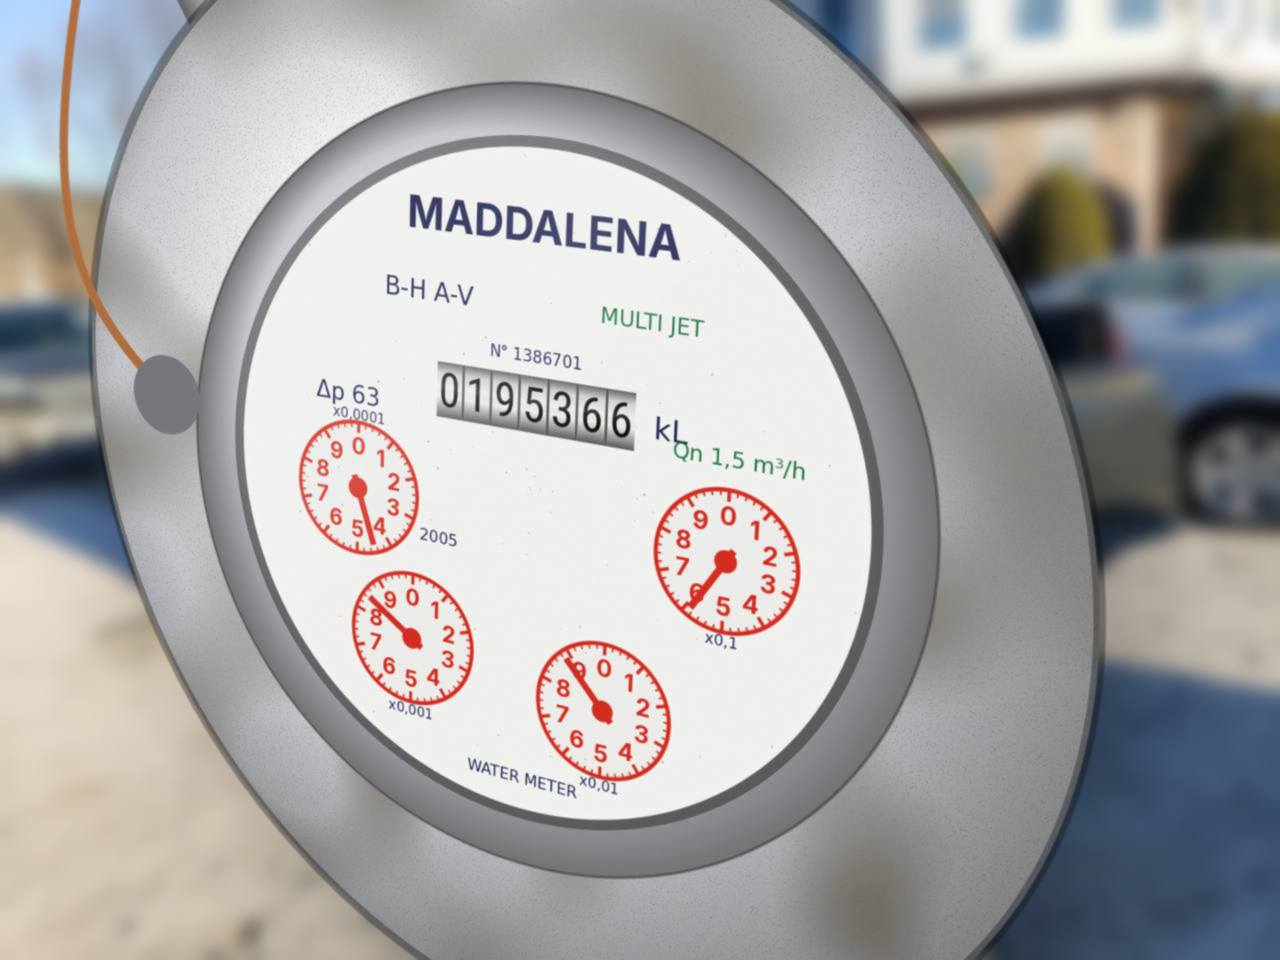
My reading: 195366.5884 kL
